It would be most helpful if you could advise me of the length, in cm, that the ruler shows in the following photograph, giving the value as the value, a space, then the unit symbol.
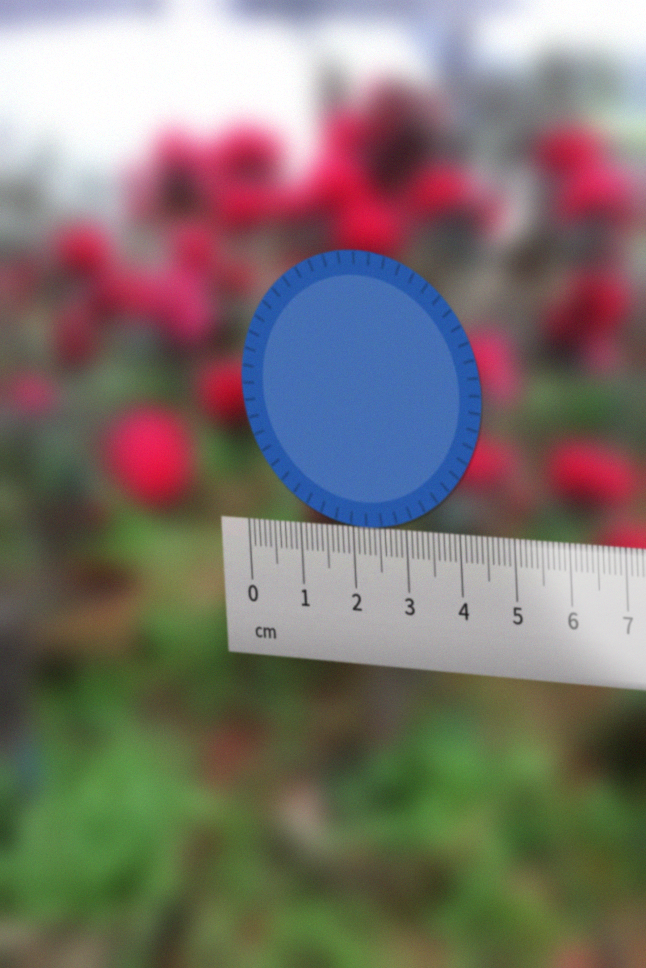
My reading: 4.5 cm
